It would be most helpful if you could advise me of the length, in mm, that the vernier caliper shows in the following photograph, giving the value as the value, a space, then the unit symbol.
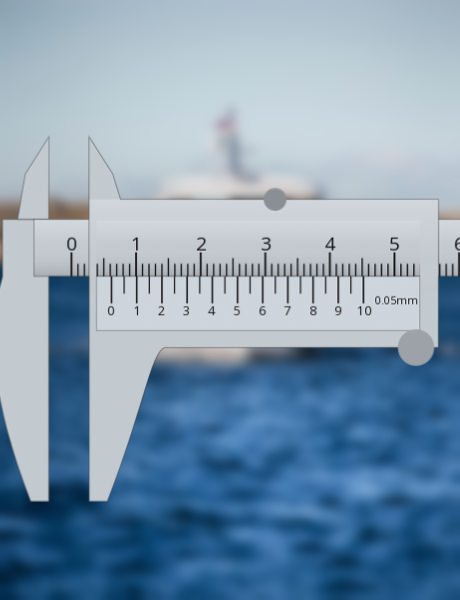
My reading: 6.2 mm
